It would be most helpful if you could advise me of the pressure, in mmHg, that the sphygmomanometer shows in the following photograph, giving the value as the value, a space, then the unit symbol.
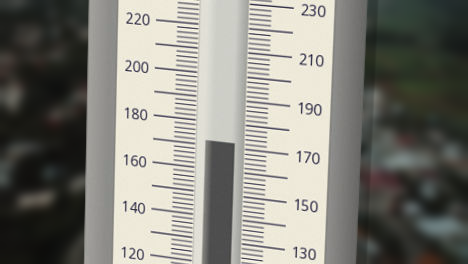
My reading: 172 mmHg
